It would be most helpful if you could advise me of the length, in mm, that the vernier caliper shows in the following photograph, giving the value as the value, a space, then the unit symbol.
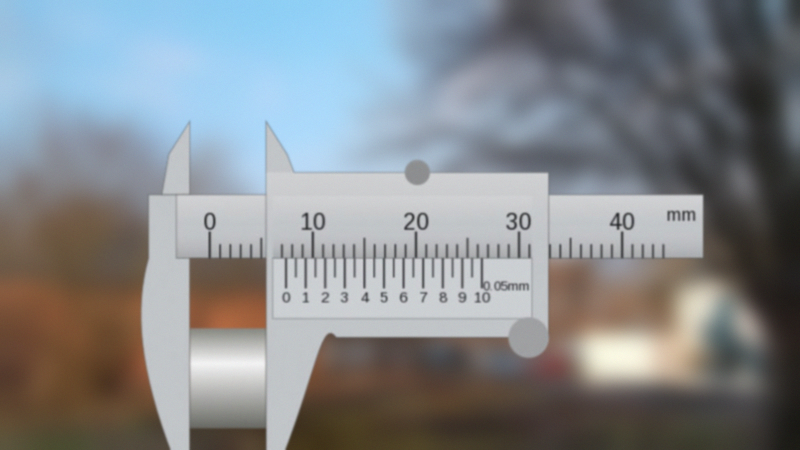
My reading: 7.4 mm
